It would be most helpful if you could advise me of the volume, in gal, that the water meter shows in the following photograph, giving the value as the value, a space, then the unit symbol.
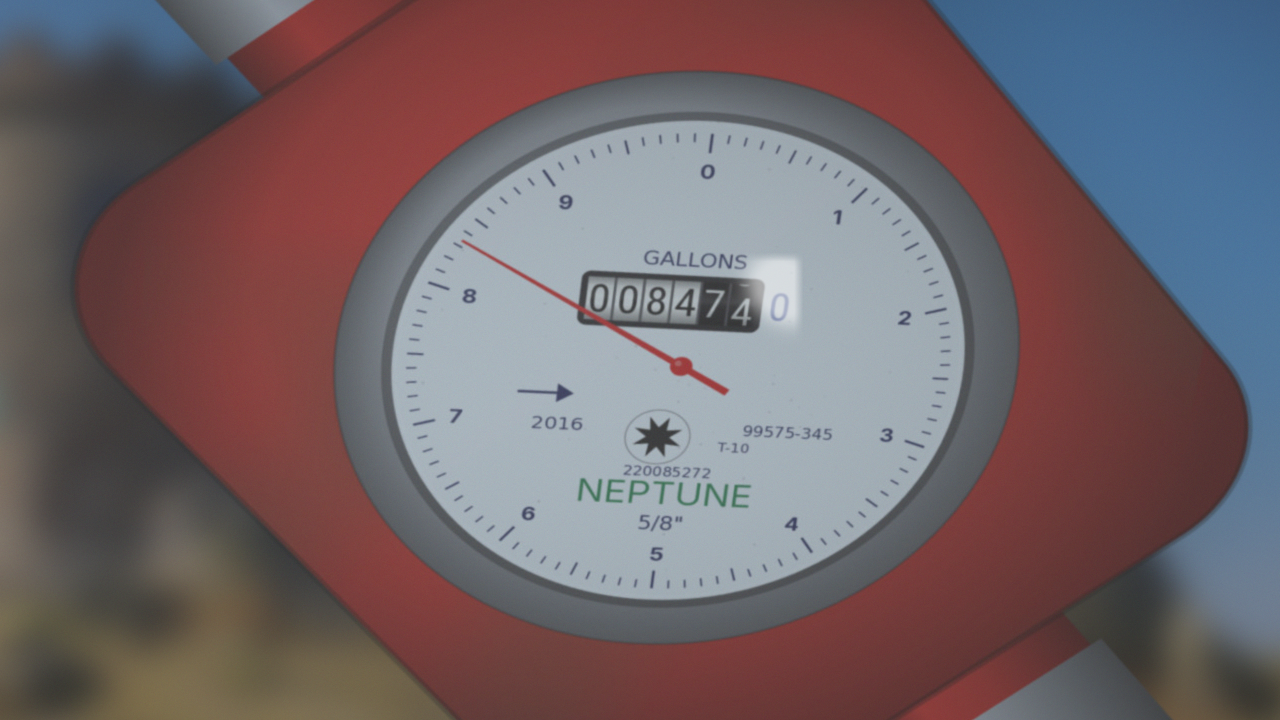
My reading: 84738.3 gal
